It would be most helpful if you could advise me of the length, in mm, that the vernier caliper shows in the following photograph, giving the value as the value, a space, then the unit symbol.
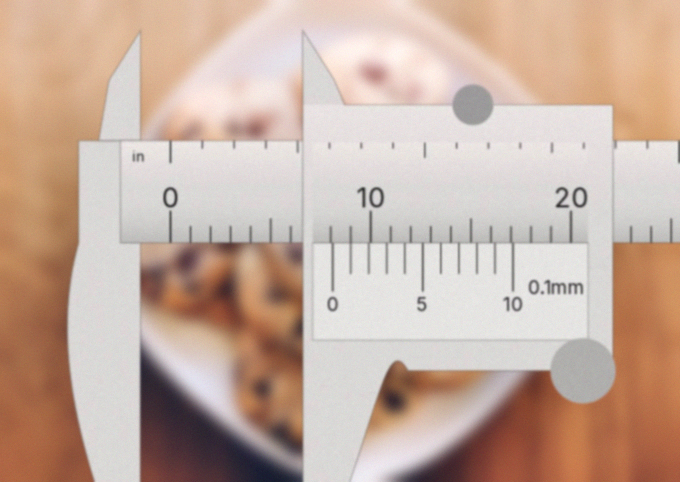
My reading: 8.1 mm
